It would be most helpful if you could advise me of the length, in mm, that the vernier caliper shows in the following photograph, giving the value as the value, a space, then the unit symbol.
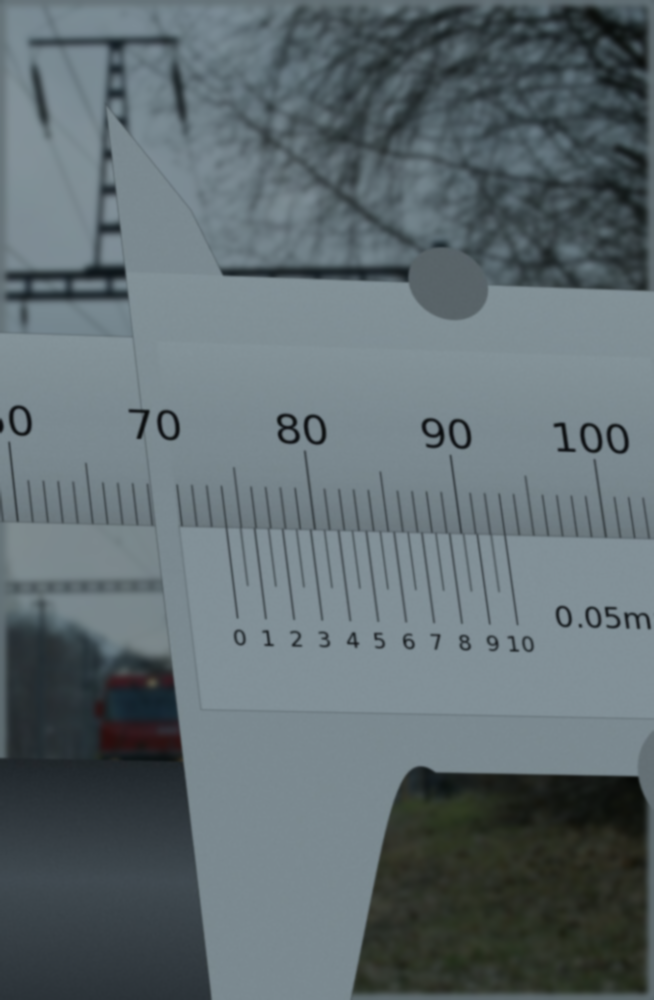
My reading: 74.0 mm
